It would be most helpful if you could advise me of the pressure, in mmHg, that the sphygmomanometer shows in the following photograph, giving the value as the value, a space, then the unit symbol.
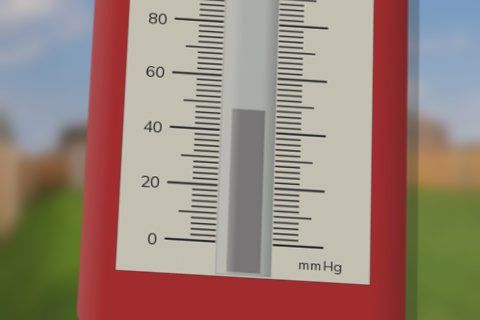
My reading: 48 mmHg
